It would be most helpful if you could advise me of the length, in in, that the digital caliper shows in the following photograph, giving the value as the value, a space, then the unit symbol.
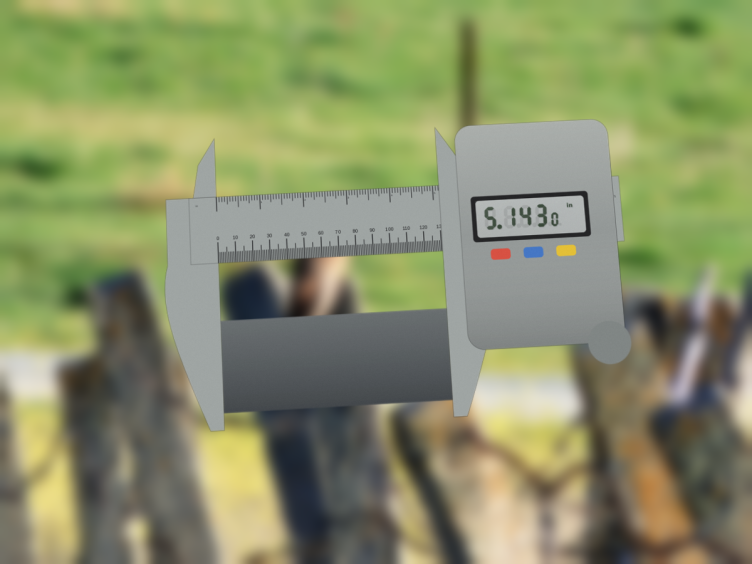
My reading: 5.1430 in
